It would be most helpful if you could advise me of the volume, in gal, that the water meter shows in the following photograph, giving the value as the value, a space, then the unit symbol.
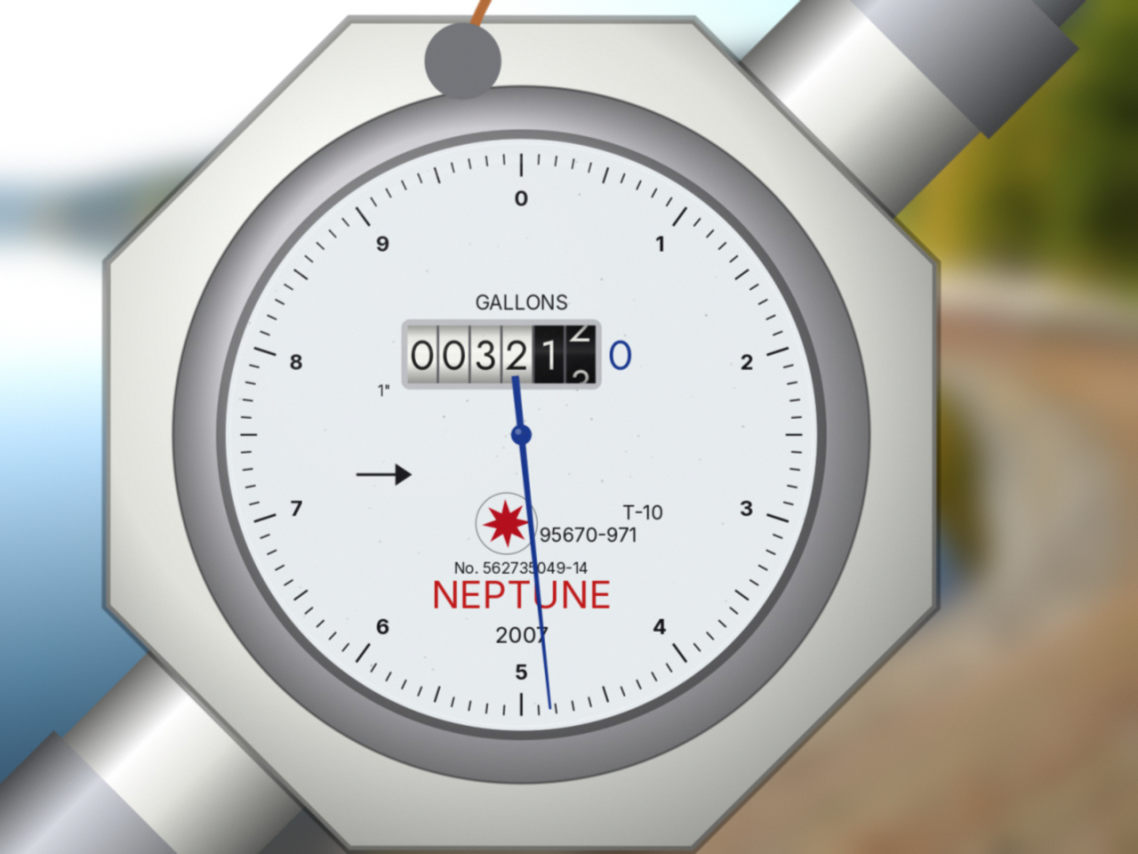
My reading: 32124.8 gal
